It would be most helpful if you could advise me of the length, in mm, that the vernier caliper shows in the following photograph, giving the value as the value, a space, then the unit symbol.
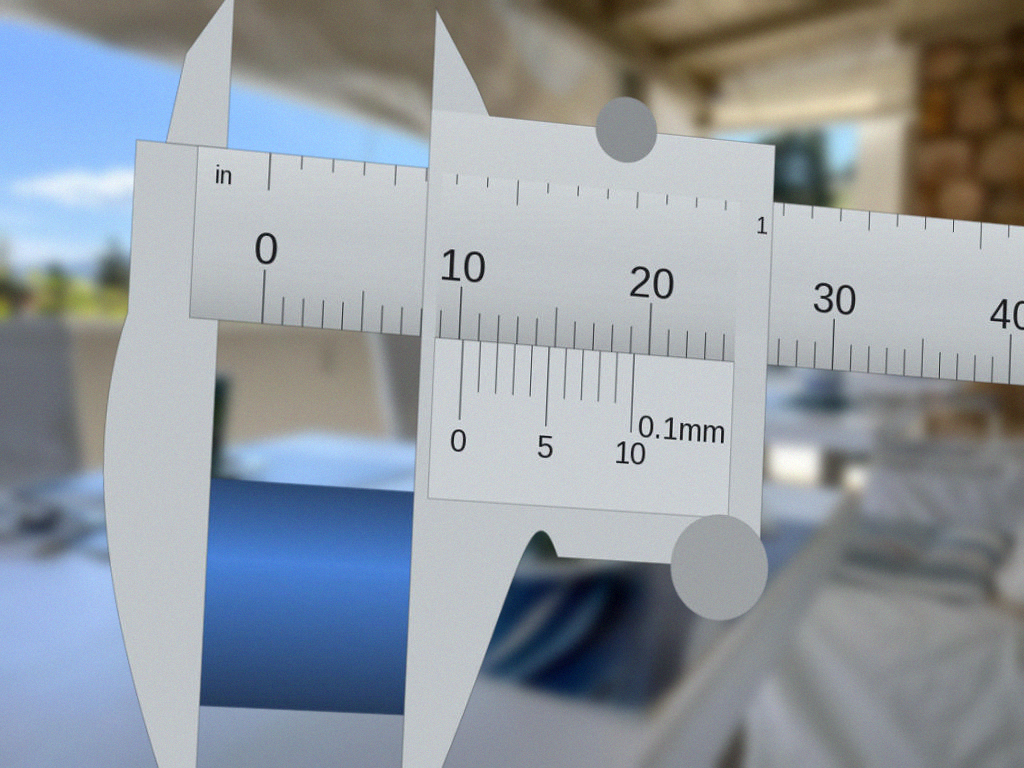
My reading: 10.2 mm
